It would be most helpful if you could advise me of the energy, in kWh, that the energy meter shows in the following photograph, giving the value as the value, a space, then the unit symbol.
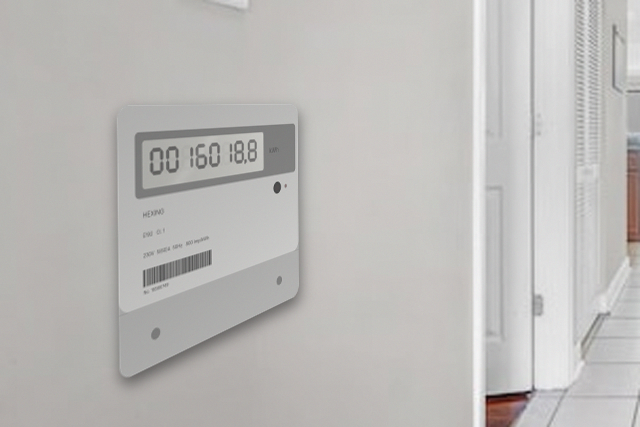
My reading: 16018.8 kWh
